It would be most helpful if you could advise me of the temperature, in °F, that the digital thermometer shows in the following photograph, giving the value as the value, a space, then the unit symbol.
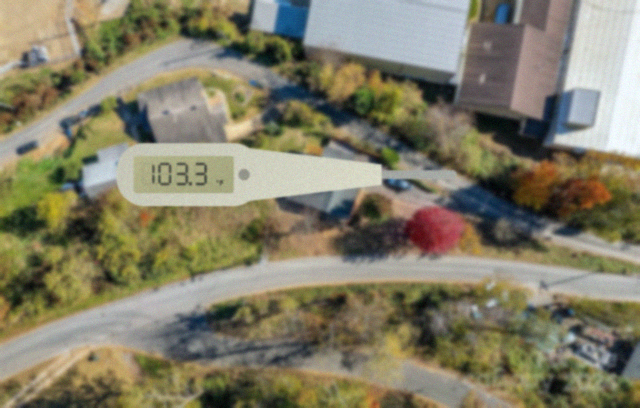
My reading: 103.3 °F
